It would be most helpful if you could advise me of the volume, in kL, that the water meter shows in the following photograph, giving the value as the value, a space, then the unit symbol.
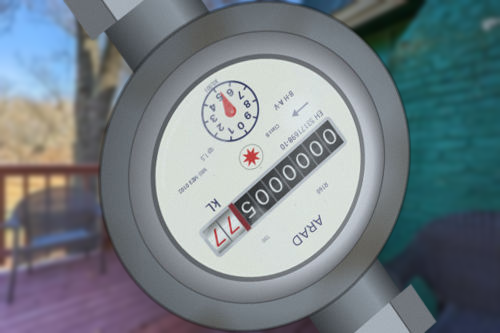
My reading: 5.775 kL
